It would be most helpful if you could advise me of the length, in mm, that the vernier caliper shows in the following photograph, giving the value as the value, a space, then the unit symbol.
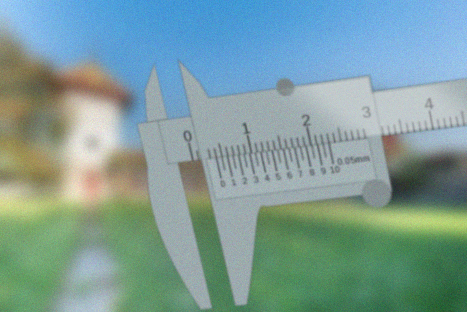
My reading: 4.0 mm
